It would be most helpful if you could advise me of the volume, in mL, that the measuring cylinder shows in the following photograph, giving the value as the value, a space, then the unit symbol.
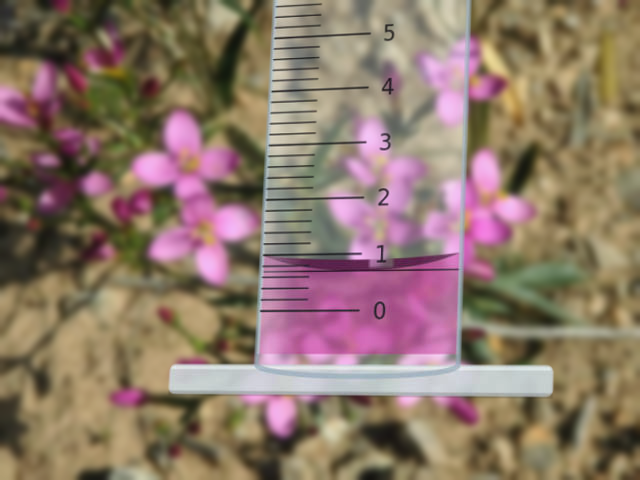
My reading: 0.7 mL
